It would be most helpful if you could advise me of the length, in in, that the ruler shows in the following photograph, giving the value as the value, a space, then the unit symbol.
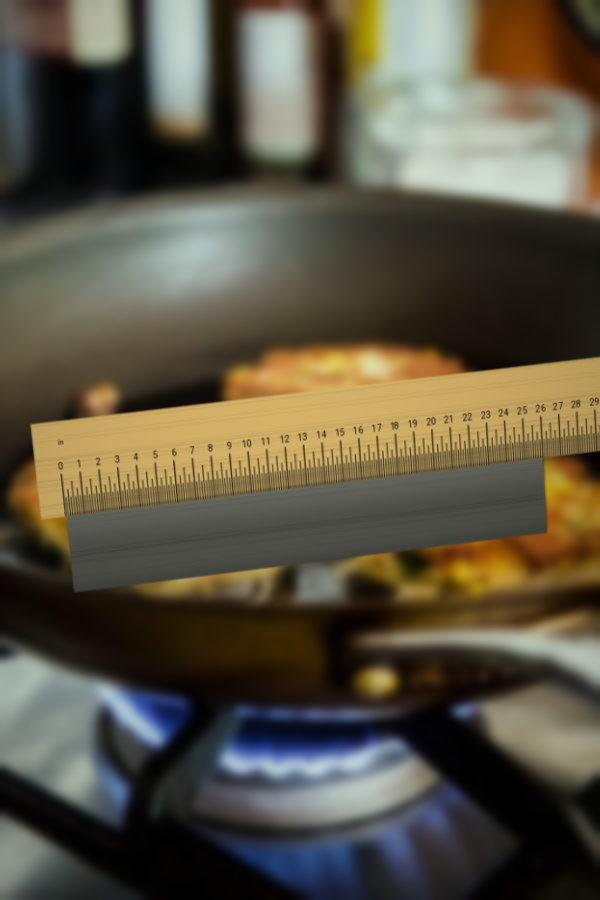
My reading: 26 in
